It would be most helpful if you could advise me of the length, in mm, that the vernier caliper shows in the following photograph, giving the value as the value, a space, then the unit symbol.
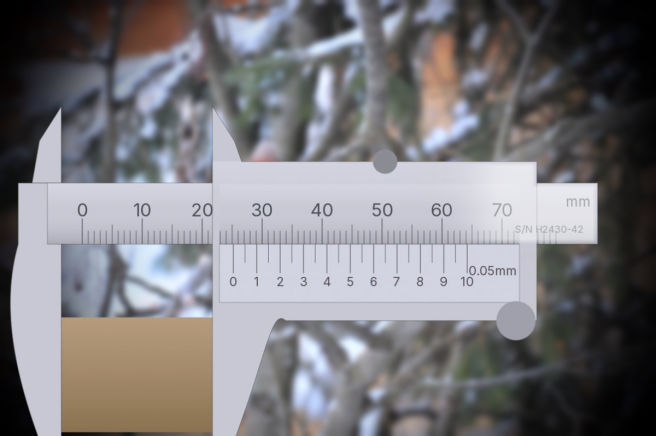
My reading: 25.2 mm
